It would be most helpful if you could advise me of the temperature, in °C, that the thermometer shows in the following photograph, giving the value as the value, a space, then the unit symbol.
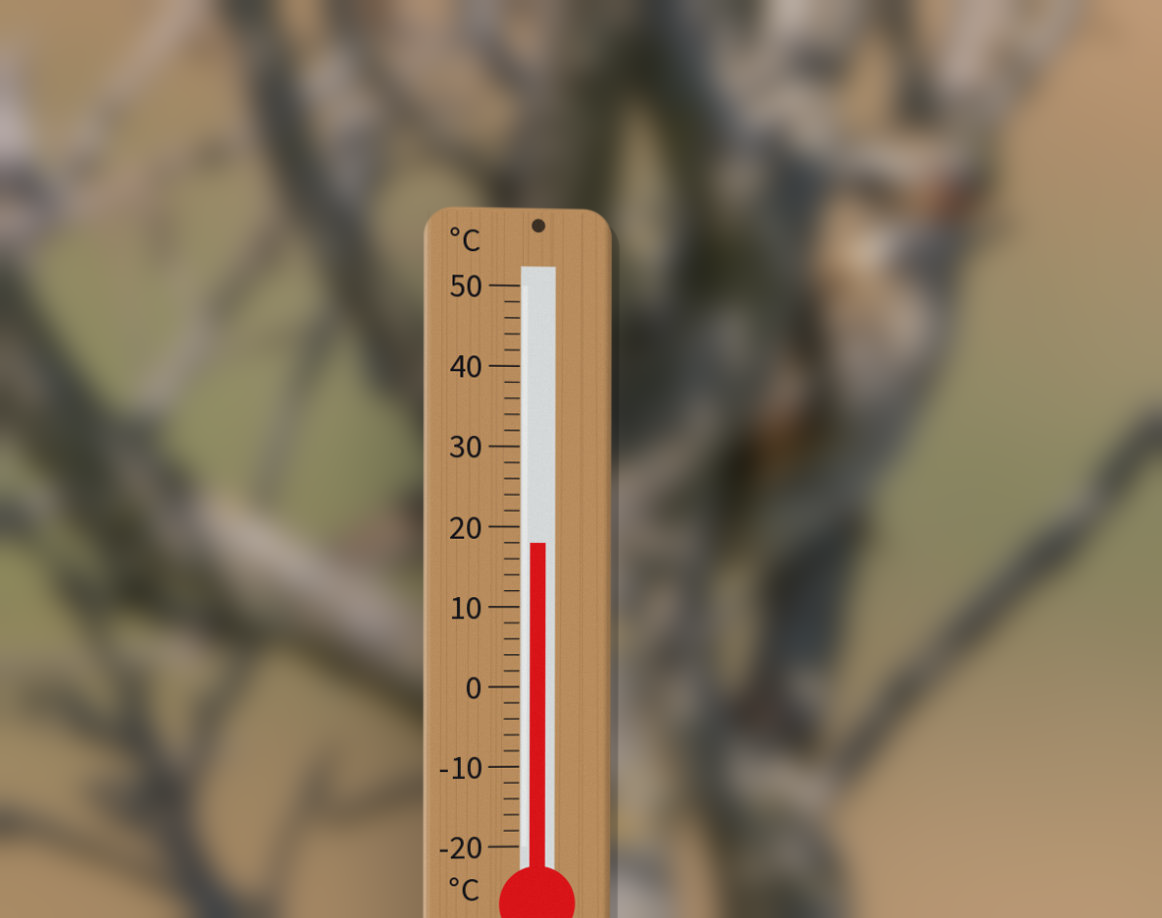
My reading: 18 °C
